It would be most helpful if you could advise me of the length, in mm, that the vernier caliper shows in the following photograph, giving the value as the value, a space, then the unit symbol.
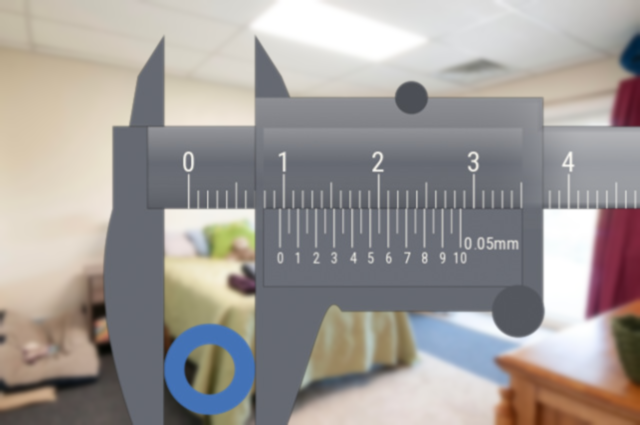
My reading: 9.6 mm
